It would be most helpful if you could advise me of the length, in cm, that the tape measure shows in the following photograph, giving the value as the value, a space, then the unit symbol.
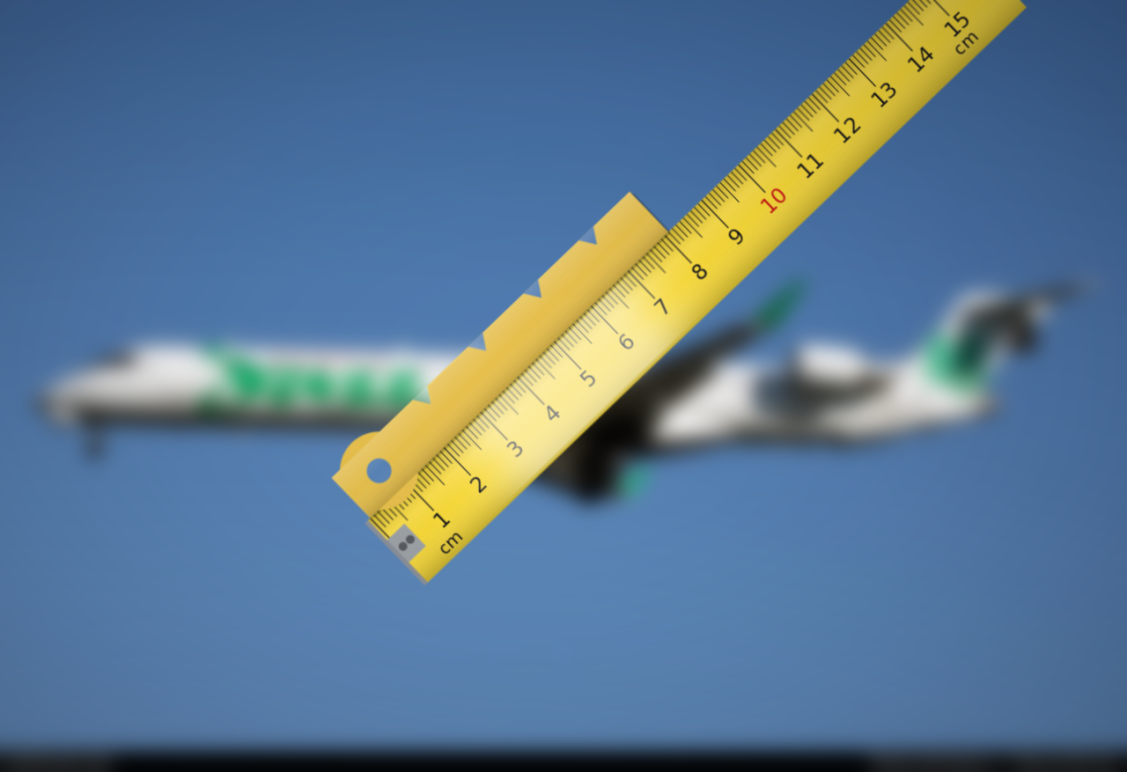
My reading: 8.1 cm
